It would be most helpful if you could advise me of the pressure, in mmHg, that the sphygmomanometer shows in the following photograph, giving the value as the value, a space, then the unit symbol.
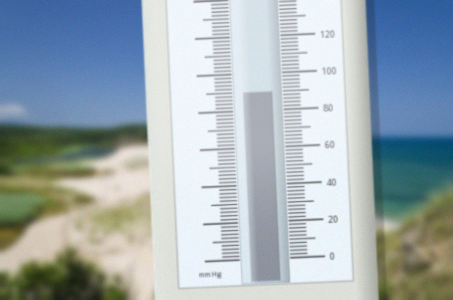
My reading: 90 mmHg
